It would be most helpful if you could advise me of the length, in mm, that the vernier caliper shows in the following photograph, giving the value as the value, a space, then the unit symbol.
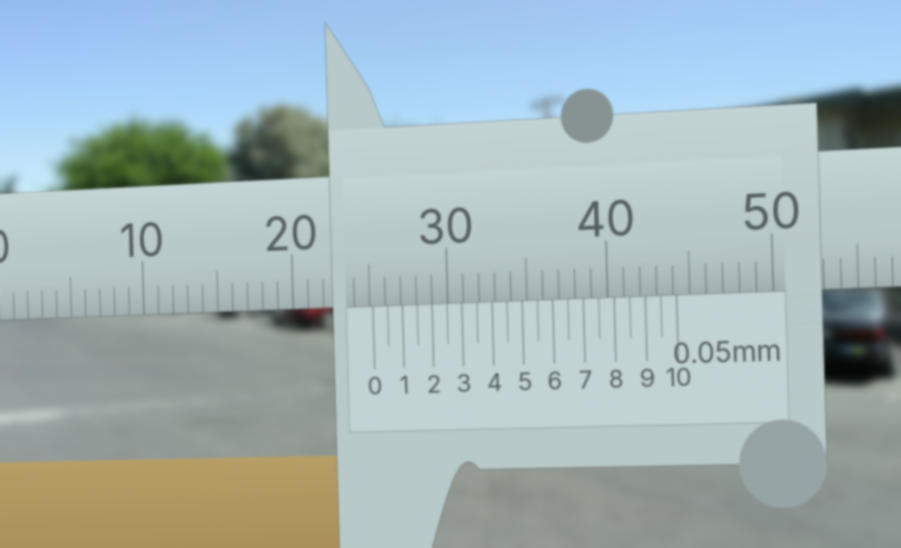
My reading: 25.2 mm
